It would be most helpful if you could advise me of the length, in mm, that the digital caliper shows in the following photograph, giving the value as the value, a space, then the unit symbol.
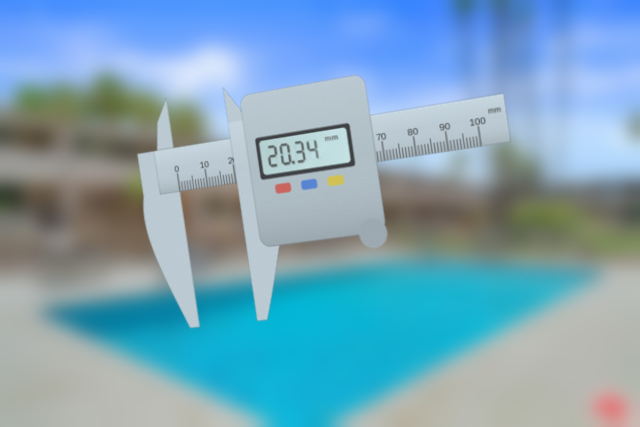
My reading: 20.34 mm
